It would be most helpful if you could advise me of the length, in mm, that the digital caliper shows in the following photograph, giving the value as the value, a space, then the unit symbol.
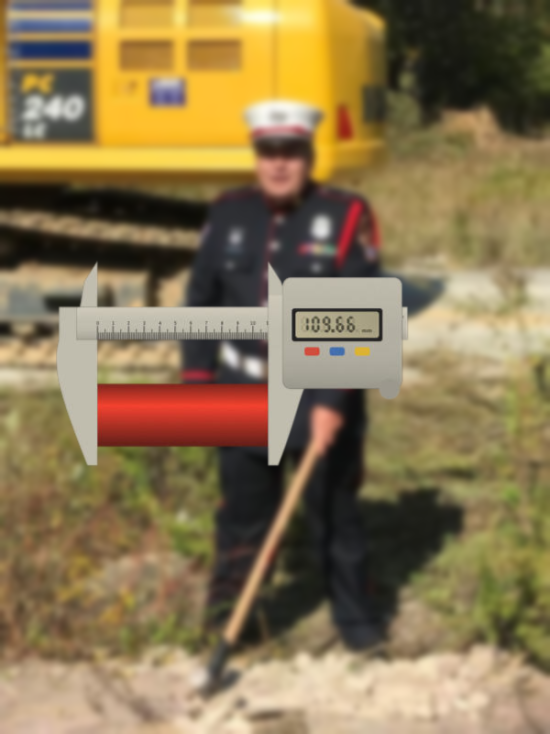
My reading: 109.66 mm
